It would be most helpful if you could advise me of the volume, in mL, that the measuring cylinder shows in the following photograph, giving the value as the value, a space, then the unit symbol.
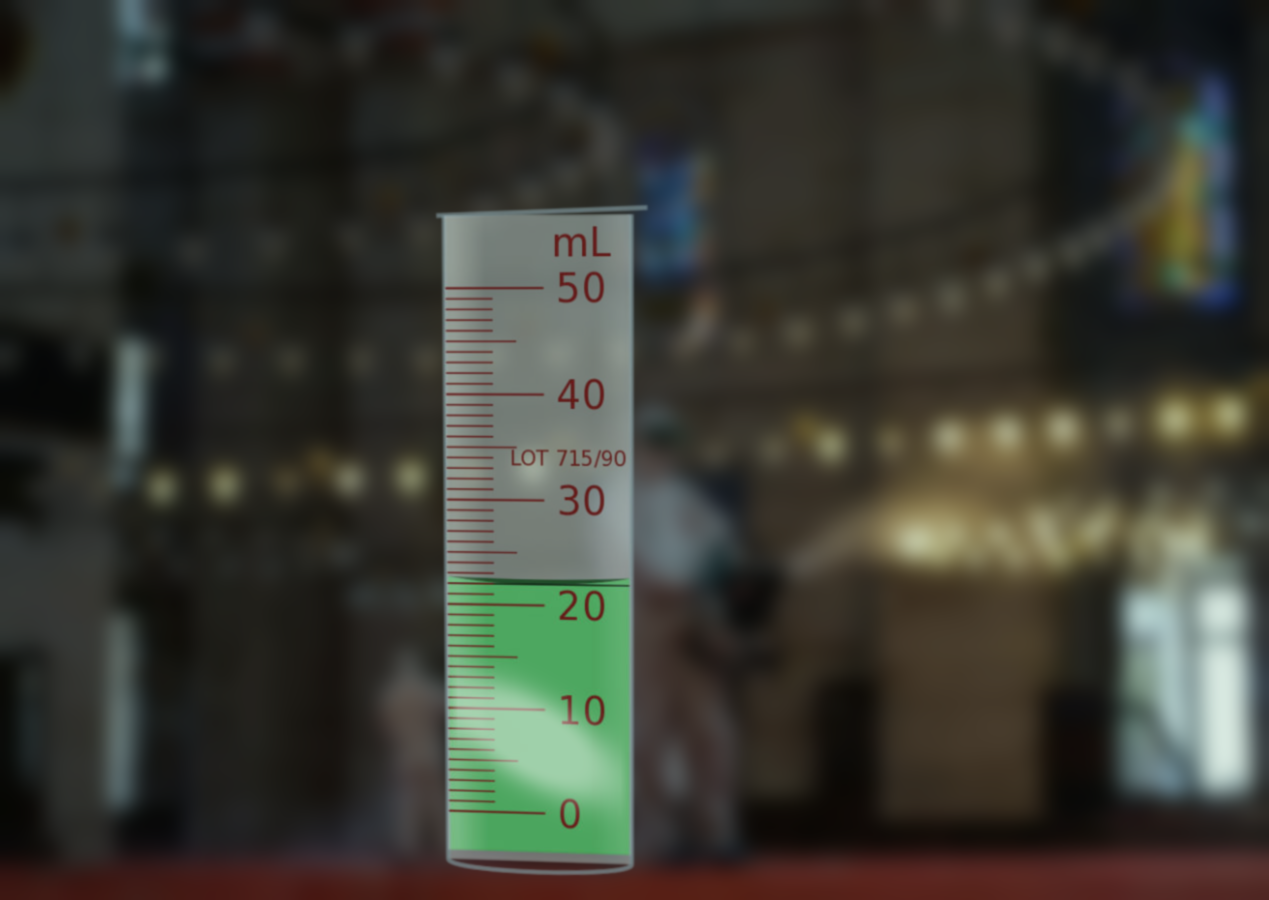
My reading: 22 mL
